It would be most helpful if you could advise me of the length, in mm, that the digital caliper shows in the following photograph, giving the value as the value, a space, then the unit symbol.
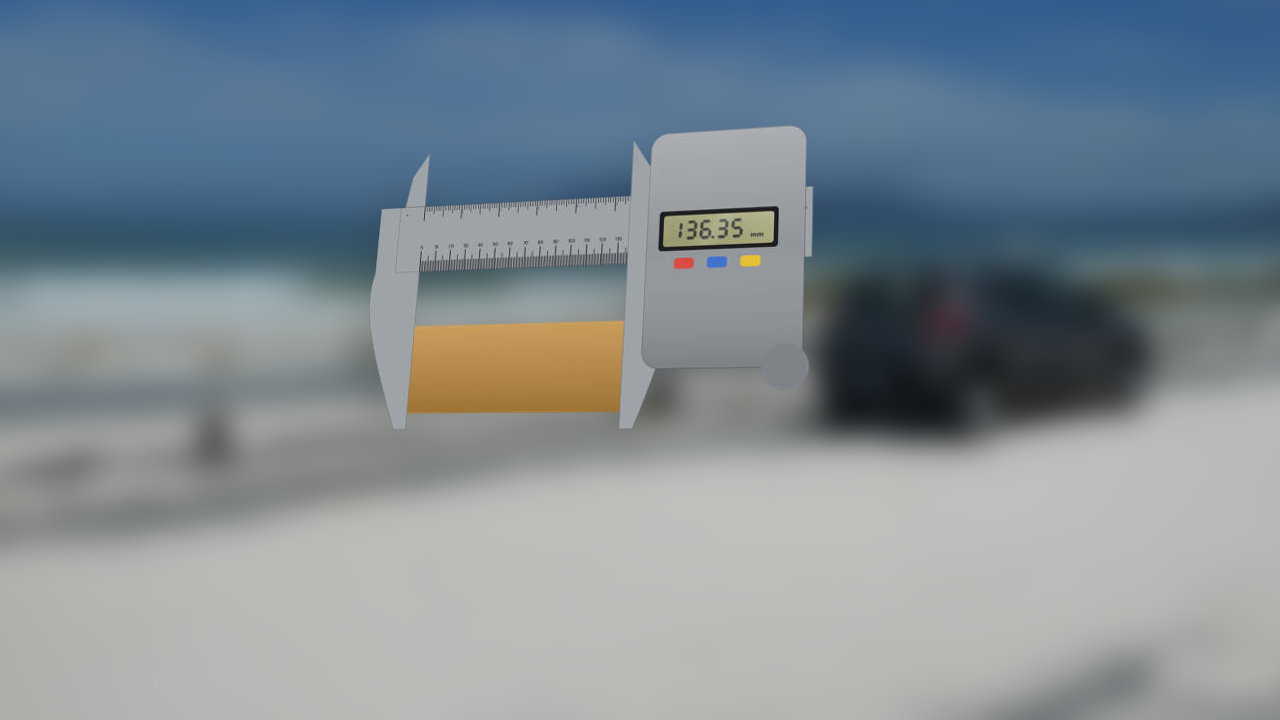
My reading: 136.35 mm
